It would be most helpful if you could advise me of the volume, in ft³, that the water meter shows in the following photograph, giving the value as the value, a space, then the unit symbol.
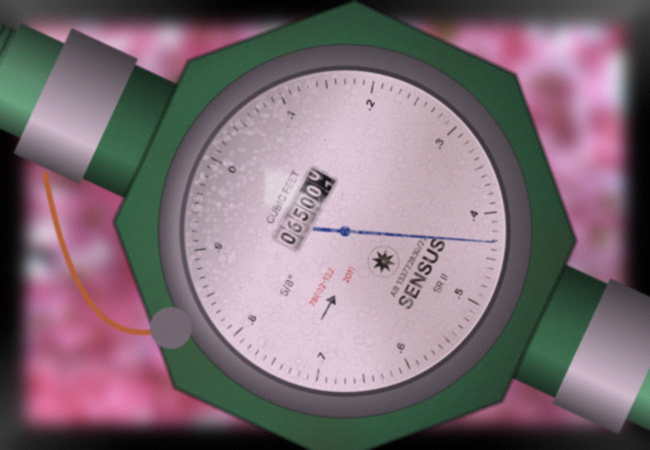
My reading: 65000.43 ft³
